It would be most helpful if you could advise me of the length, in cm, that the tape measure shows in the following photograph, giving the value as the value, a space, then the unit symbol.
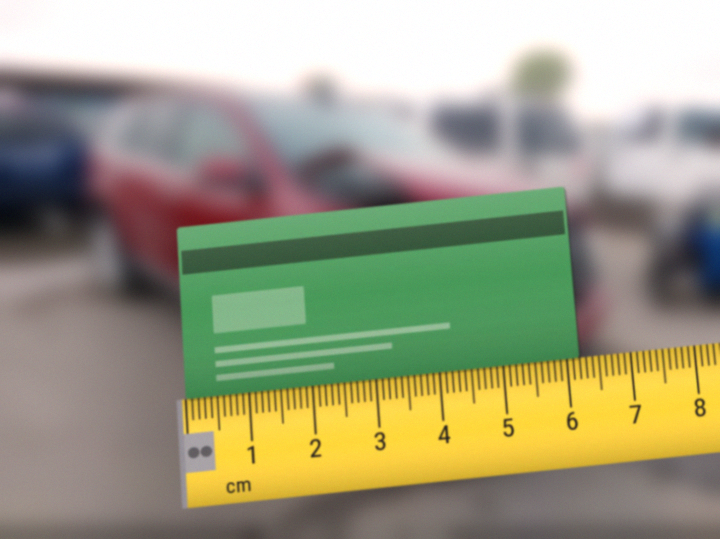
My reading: 6.2 cm
